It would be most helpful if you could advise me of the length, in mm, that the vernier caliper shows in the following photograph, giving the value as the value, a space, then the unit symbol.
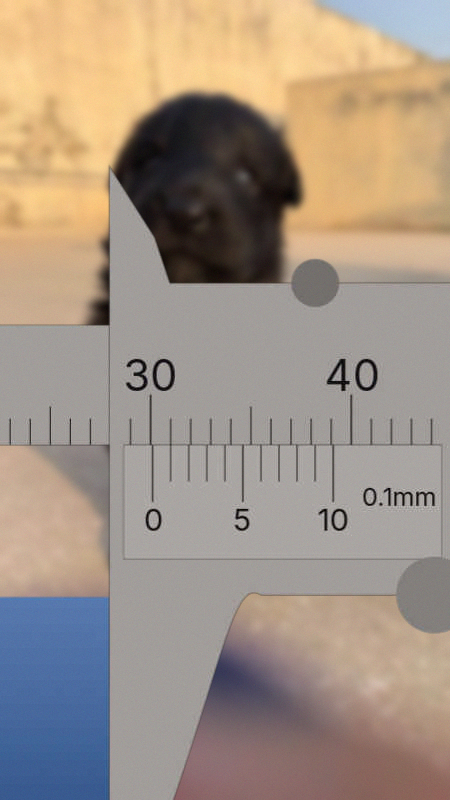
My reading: 30.1 mm
